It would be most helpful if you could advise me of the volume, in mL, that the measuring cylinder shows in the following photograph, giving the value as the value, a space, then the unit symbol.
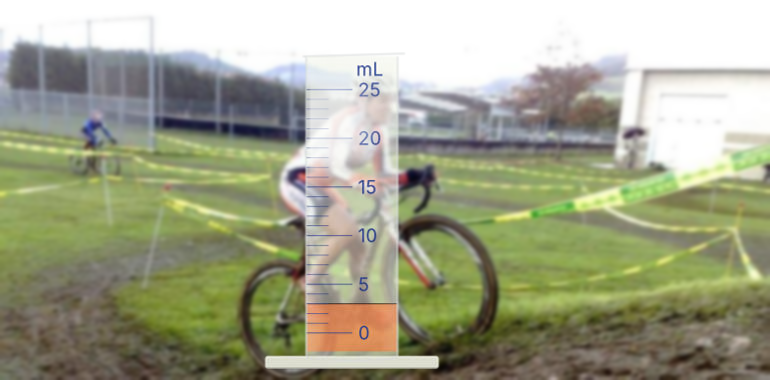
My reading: 3 mL
